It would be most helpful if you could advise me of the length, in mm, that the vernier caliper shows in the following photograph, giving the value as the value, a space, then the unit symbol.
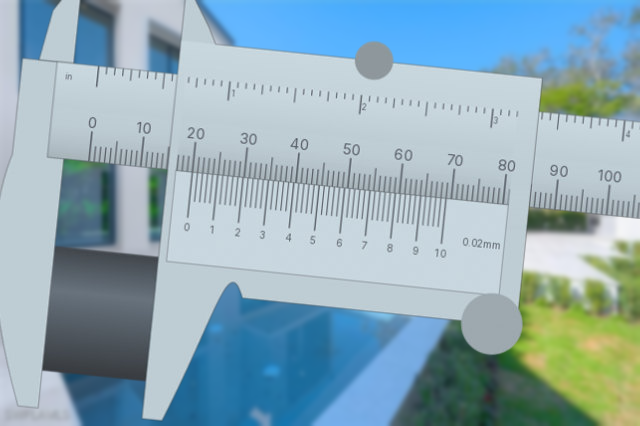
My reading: 20.0 mm
